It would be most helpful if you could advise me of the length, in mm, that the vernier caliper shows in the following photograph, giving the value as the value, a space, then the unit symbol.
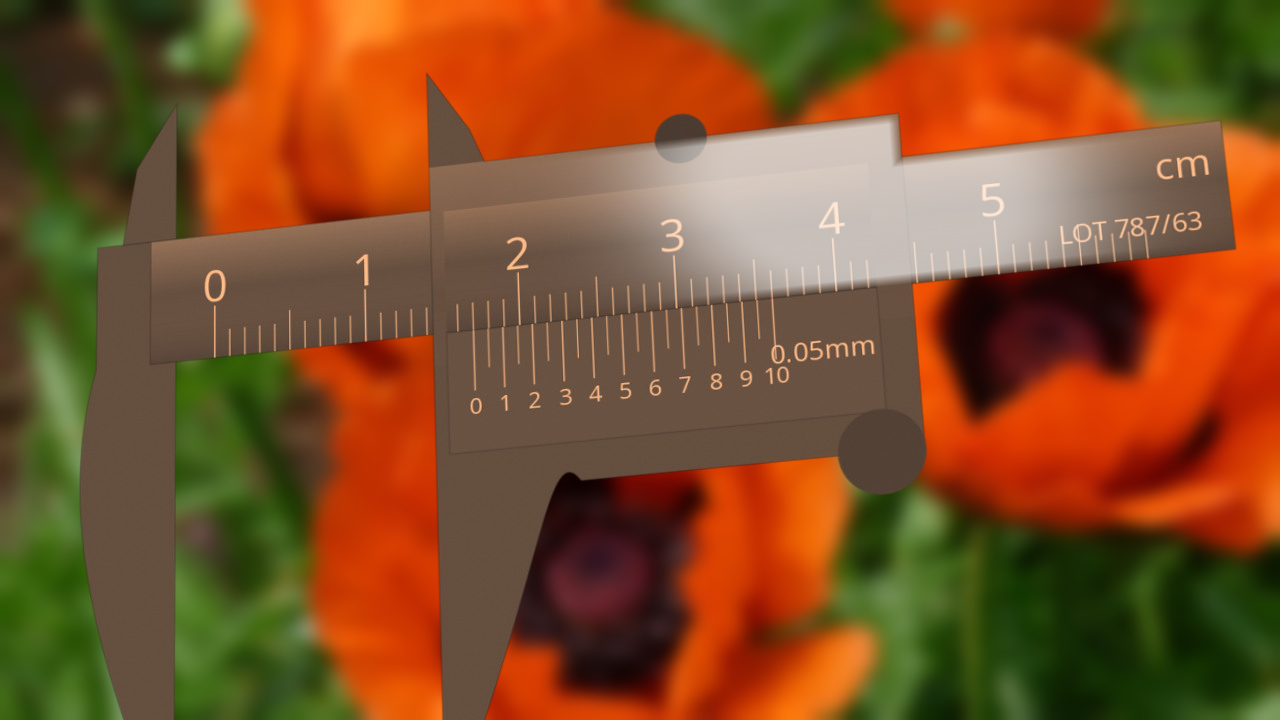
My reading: 17.0 mm
